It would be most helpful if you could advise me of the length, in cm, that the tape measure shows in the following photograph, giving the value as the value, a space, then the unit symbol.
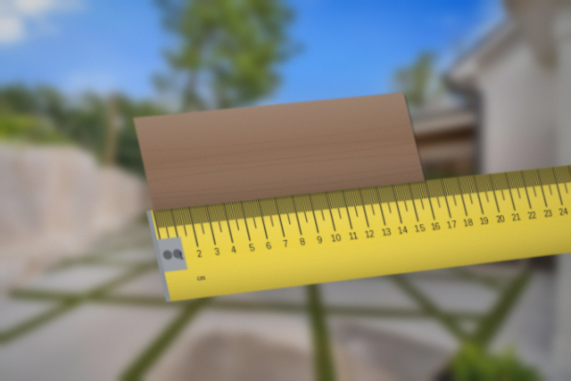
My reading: 16 cm
